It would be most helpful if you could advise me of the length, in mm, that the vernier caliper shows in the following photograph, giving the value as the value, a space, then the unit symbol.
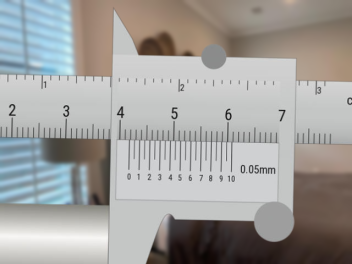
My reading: 41.8 mm
